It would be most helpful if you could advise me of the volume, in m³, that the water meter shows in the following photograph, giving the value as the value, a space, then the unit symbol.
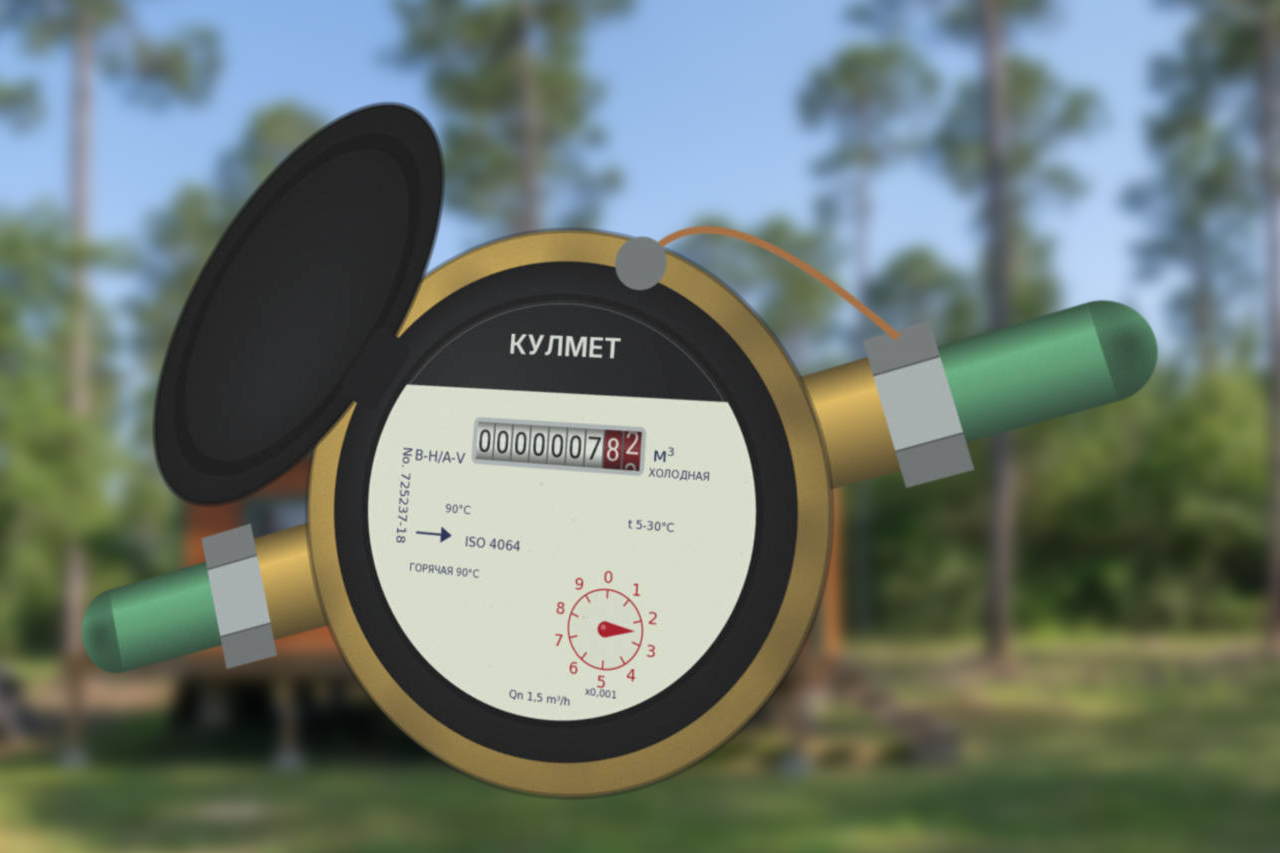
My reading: 7.822 m³
